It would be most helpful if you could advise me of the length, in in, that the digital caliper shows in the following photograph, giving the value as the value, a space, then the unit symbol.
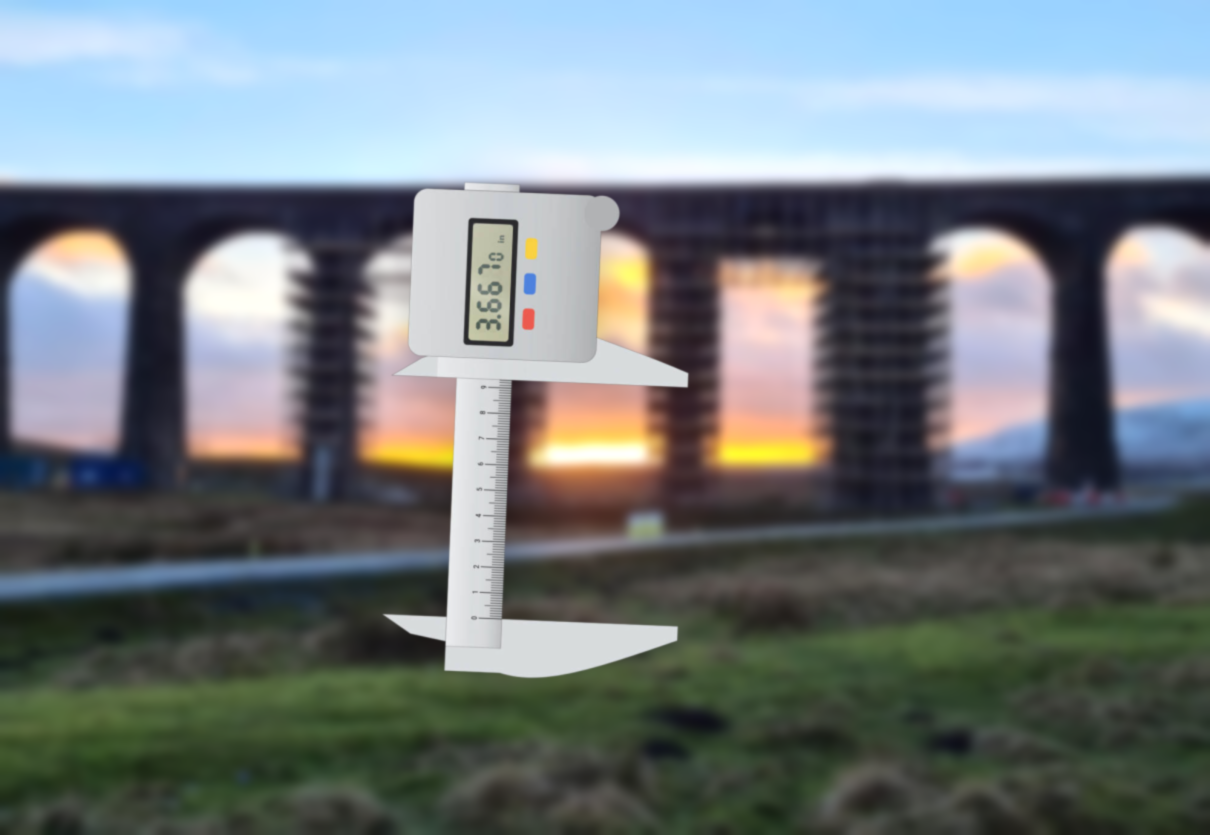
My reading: 3.6670 in
